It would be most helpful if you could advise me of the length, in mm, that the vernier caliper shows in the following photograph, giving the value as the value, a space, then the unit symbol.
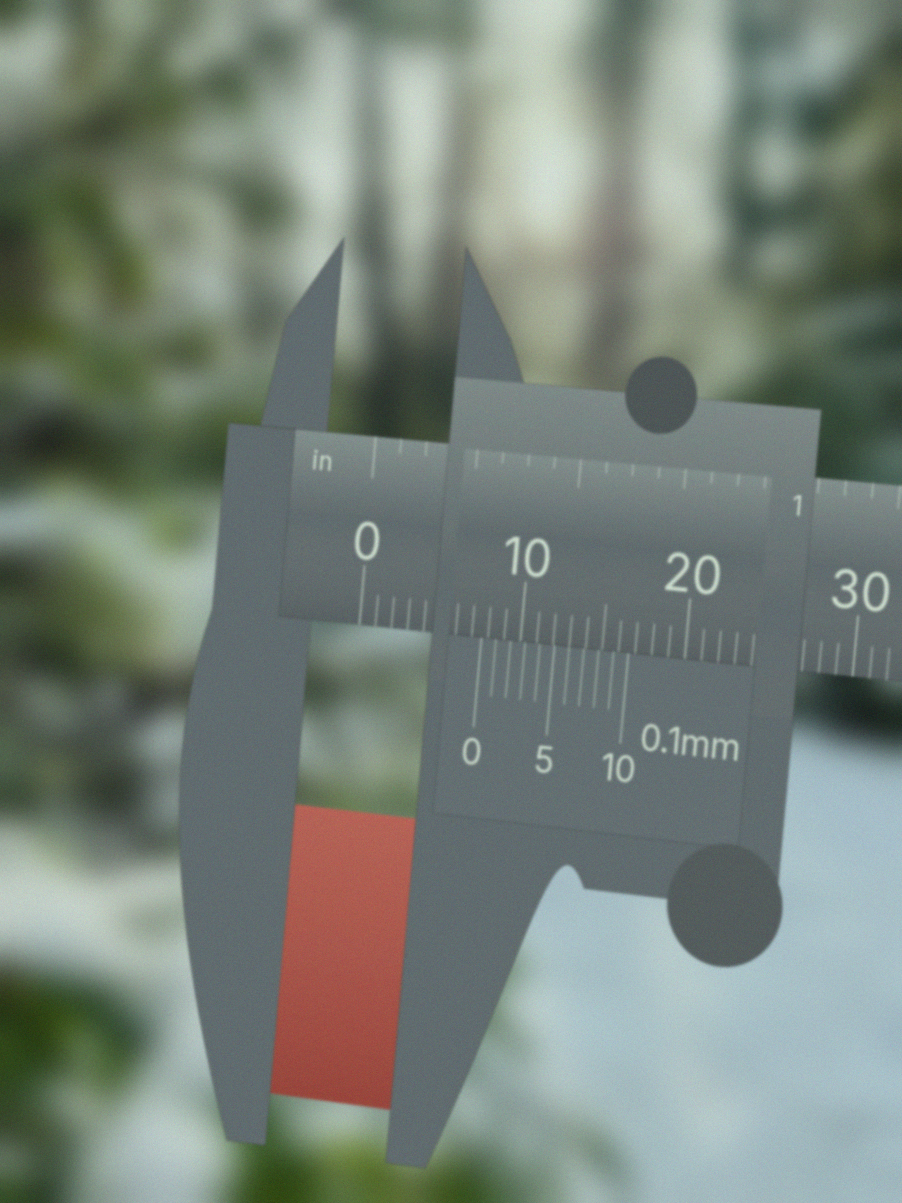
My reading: 7.6 mm
